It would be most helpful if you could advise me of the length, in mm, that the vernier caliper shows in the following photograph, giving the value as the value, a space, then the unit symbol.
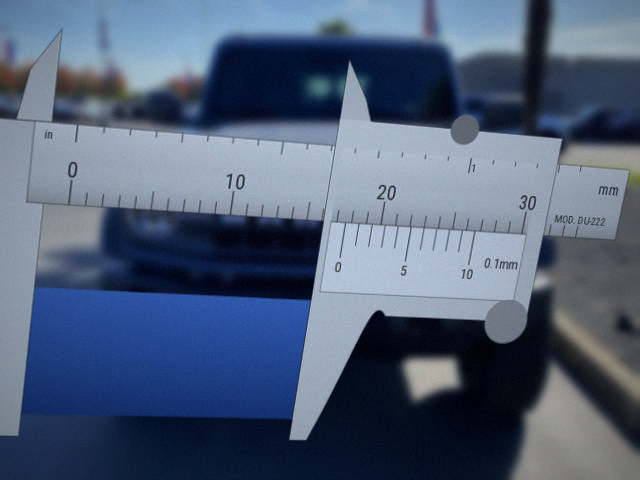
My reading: 17.6 mm
